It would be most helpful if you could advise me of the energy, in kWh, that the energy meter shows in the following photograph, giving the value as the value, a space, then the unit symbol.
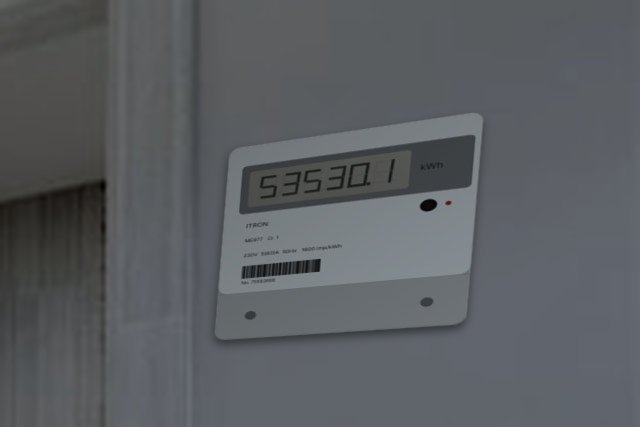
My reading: 53530.1 kWh
